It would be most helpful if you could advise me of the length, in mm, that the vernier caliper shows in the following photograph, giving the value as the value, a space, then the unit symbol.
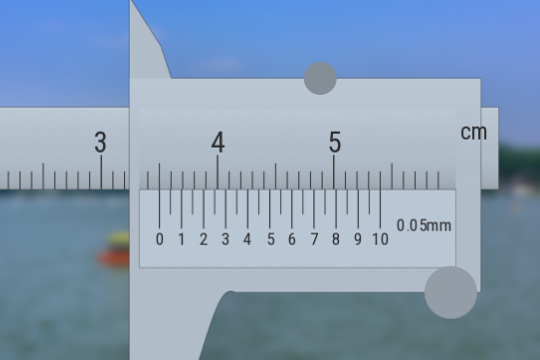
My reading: 35.0 mm
